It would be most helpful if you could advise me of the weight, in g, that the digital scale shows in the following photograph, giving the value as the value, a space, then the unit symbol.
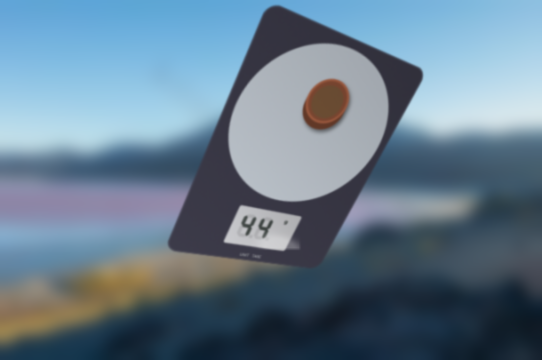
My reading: 44 g
